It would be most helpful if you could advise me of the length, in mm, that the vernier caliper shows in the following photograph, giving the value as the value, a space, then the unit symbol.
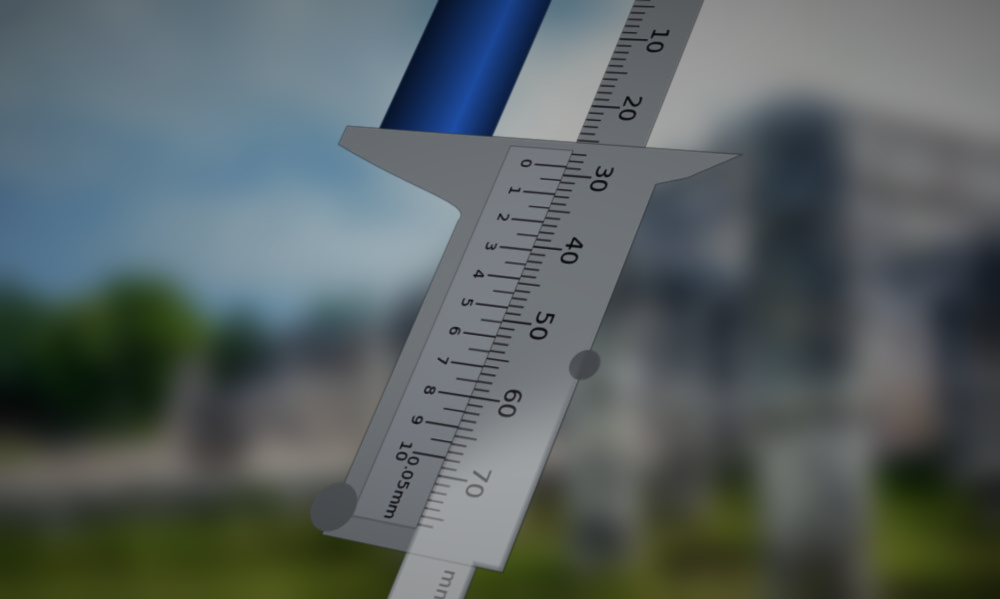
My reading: 28.8 mm
